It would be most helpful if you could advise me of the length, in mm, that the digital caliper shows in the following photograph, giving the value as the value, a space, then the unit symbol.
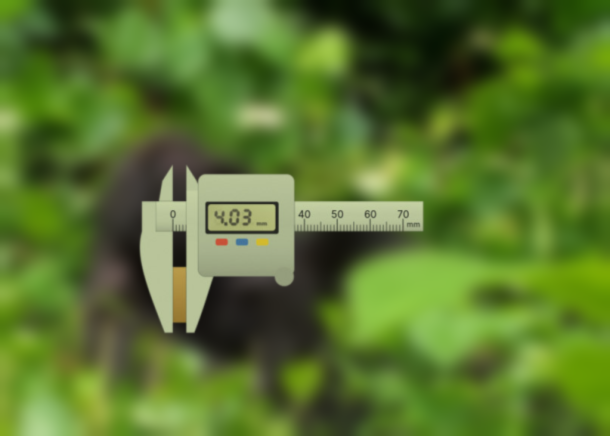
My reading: 4.03 mm
